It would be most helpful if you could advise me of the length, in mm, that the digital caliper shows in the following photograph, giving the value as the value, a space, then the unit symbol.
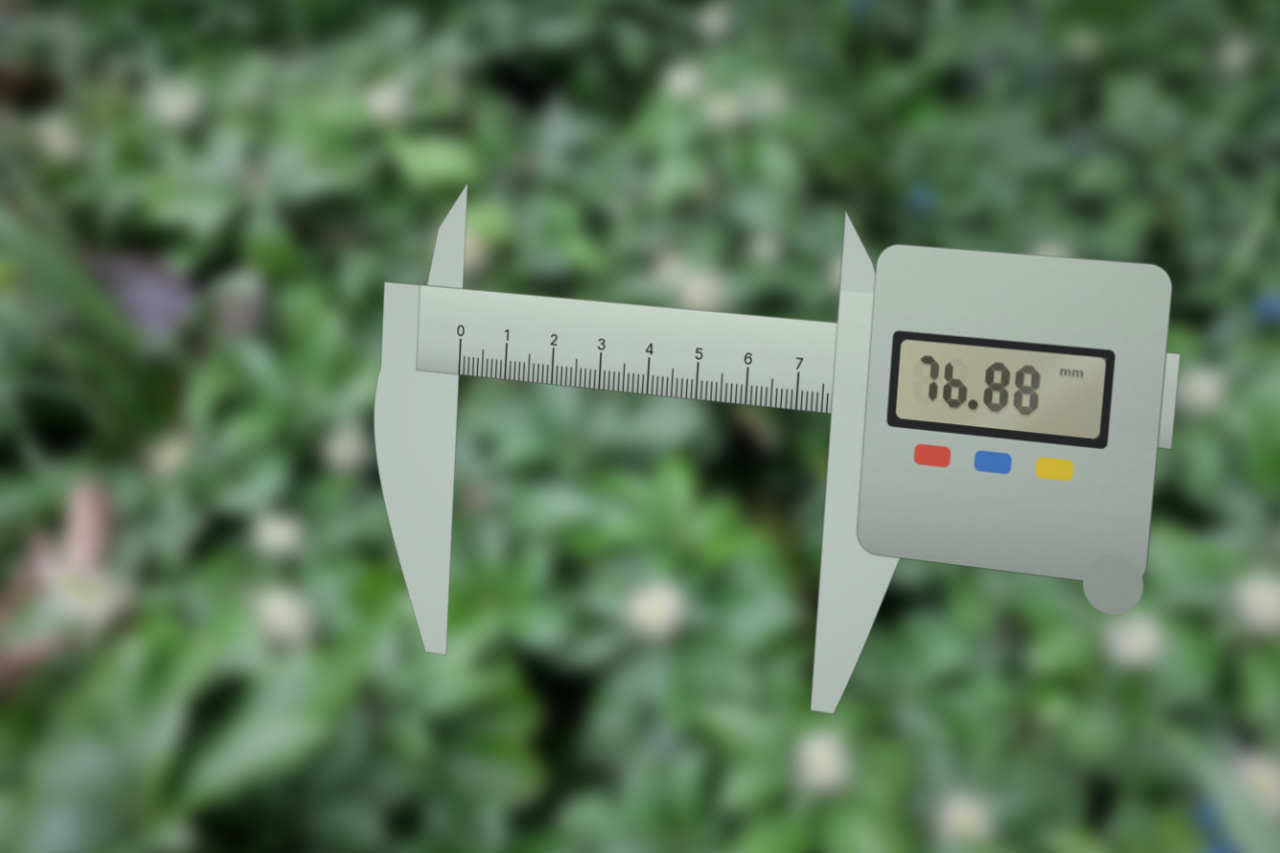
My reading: 76.88 mm
